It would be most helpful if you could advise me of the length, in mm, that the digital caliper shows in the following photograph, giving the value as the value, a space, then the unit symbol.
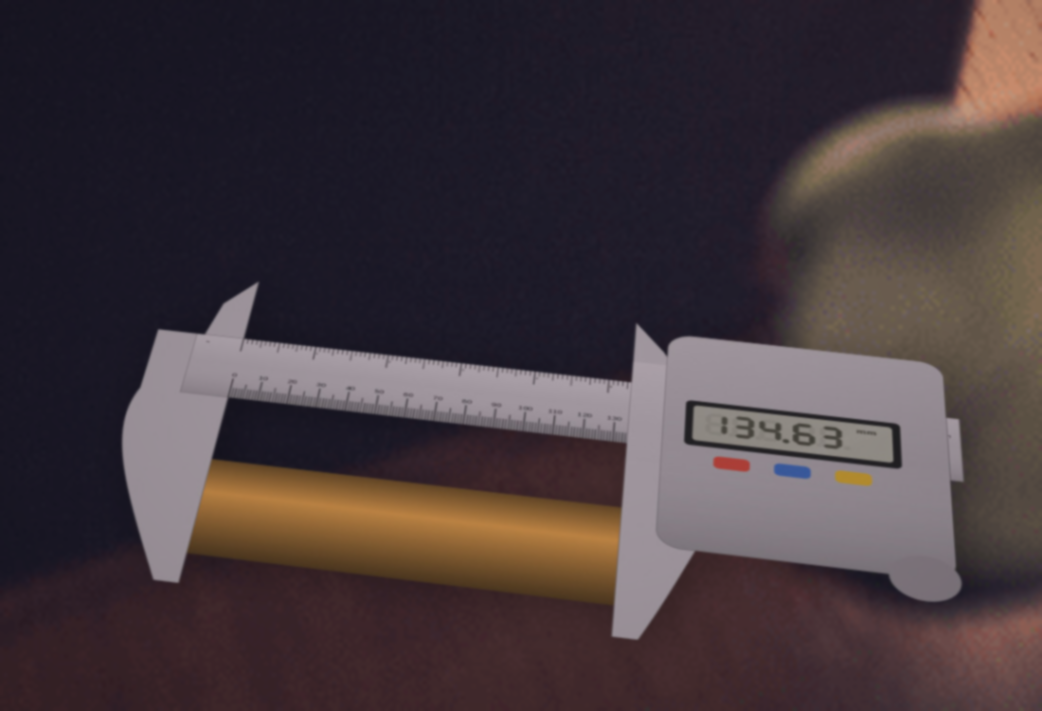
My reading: 134.63 mm
